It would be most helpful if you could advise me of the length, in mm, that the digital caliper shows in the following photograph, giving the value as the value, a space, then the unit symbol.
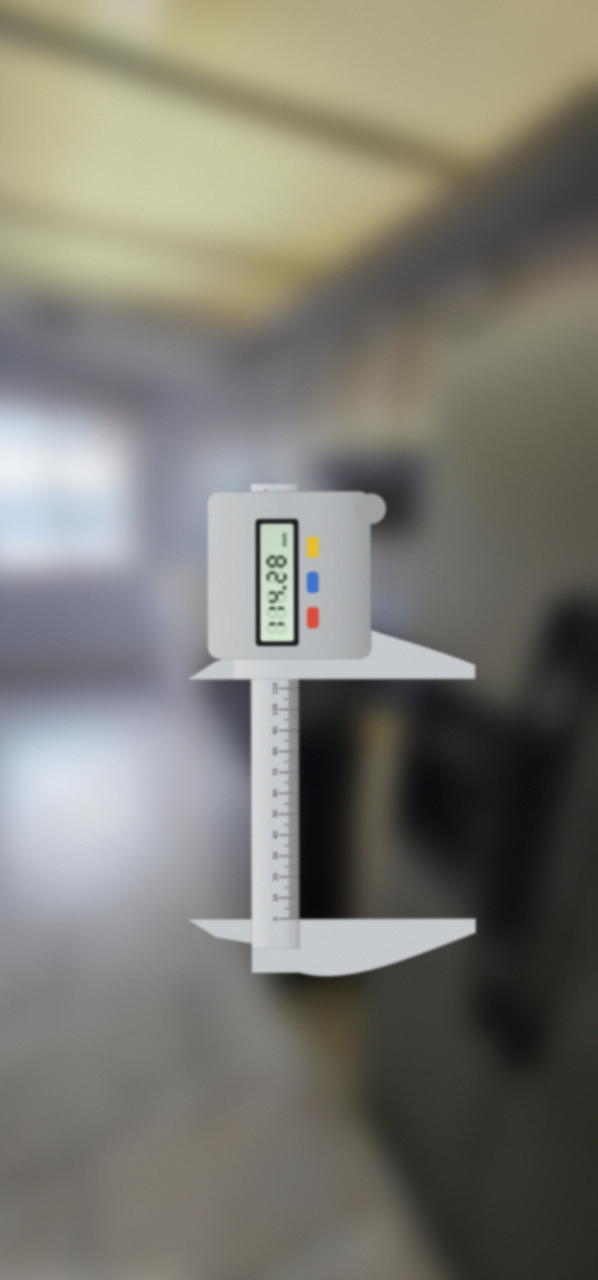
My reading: 114.28 mm
